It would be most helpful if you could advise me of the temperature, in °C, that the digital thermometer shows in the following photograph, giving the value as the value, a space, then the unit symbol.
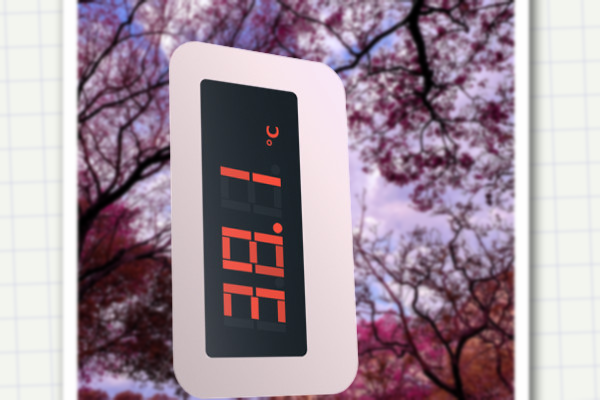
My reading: 38.1 °C
